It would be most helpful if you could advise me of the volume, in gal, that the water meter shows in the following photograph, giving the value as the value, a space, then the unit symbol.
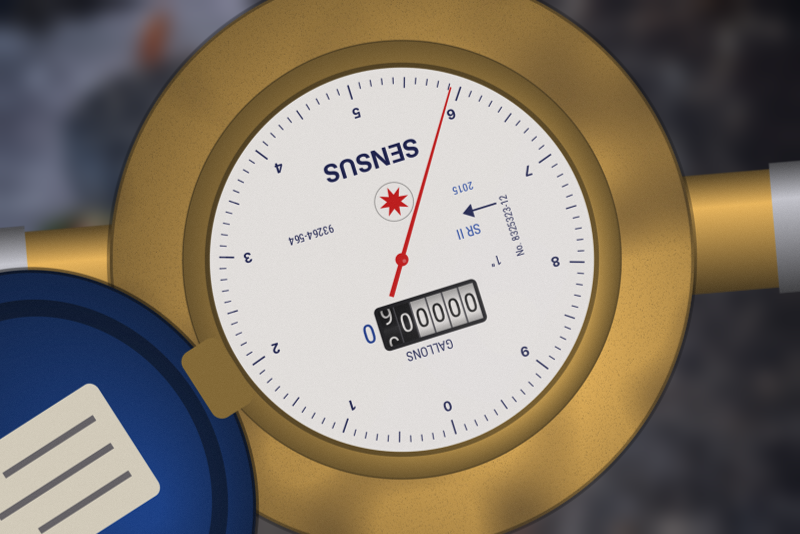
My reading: 55.9 gal
